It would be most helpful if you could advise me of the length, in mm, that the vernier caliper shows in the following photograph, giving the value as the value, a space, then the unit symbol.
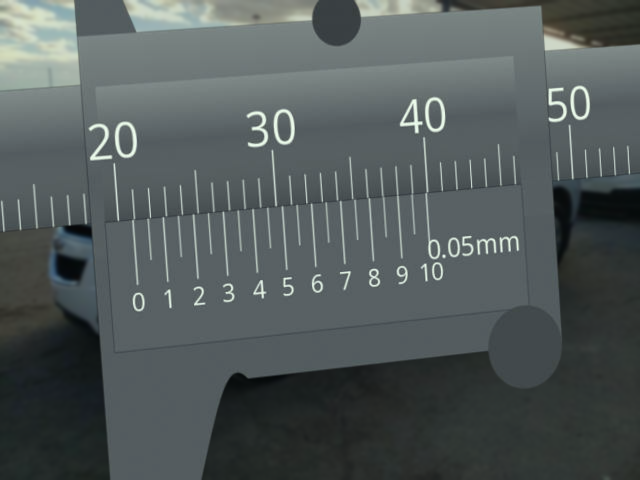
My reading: 20.9 mm
